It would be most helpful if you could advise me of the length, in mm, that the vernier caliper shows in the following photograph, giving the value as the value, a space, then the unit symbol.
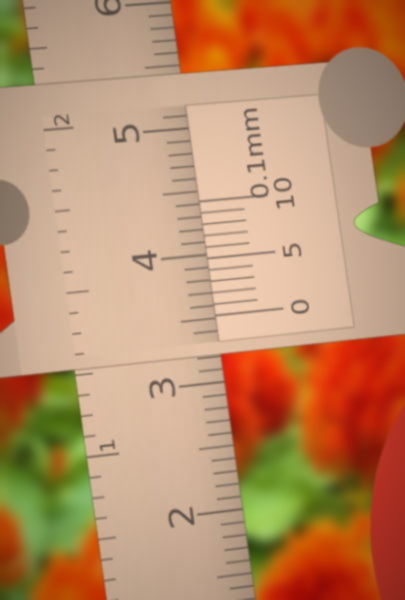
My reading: 35.2 mm
